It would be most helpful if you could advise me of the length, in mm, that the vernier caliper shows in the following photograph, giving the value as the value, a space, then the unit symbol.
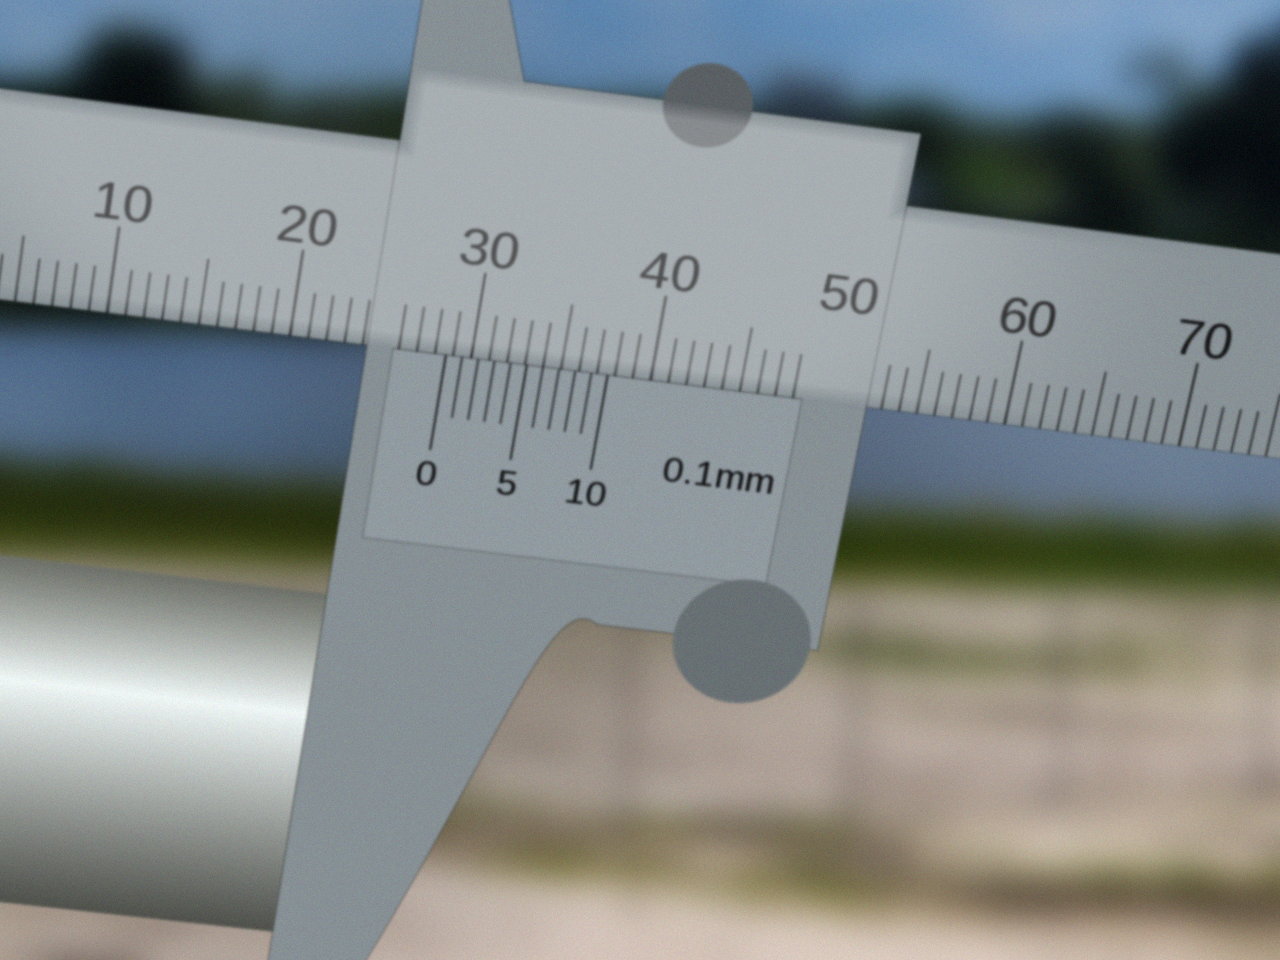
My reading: 28.6 mm
